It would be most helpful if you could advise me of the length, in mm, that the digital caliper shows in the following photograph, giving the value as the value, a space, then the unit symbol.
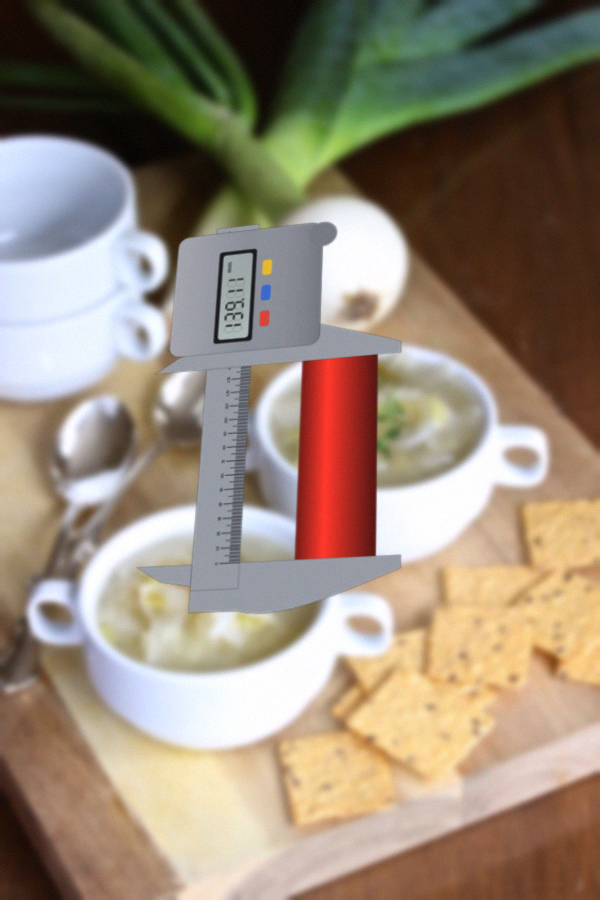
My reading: 139.11 mm
